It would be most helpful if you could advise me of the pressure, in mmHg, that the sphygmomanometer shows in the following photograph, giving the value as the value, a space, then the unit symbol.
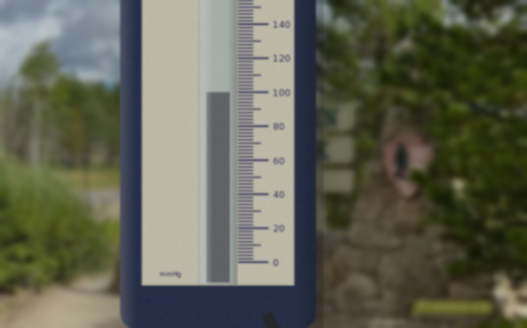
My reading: 100 mmHg
